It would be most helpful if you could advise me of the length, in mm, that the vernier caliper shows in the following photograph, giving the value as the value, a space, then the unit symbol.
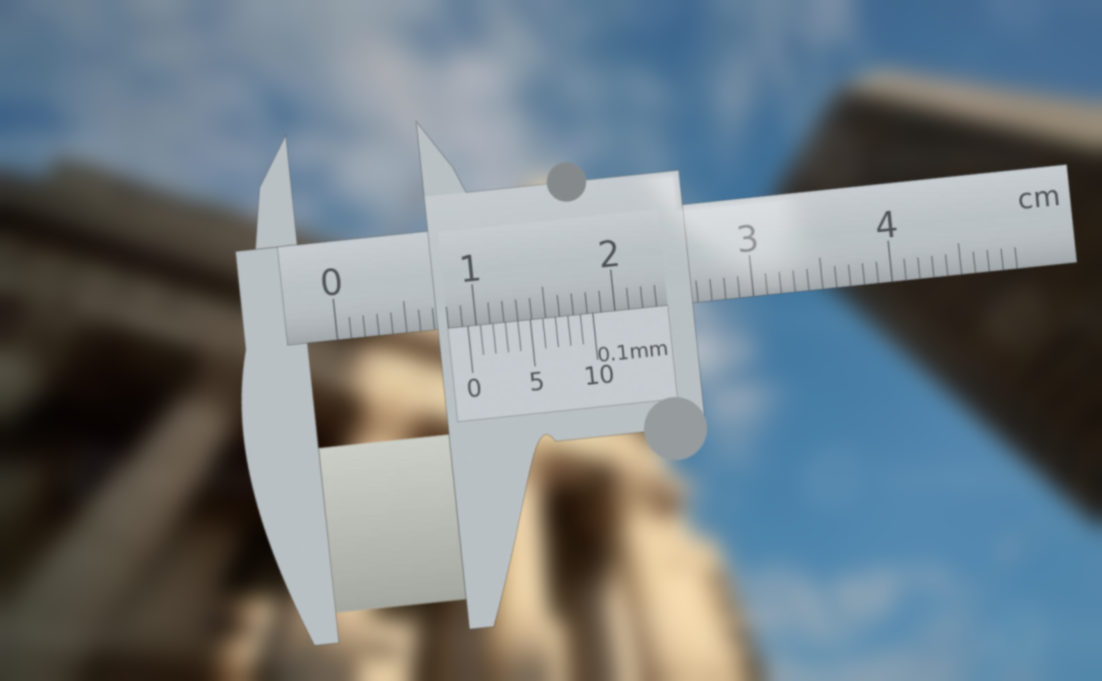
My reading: 9.4 mm
